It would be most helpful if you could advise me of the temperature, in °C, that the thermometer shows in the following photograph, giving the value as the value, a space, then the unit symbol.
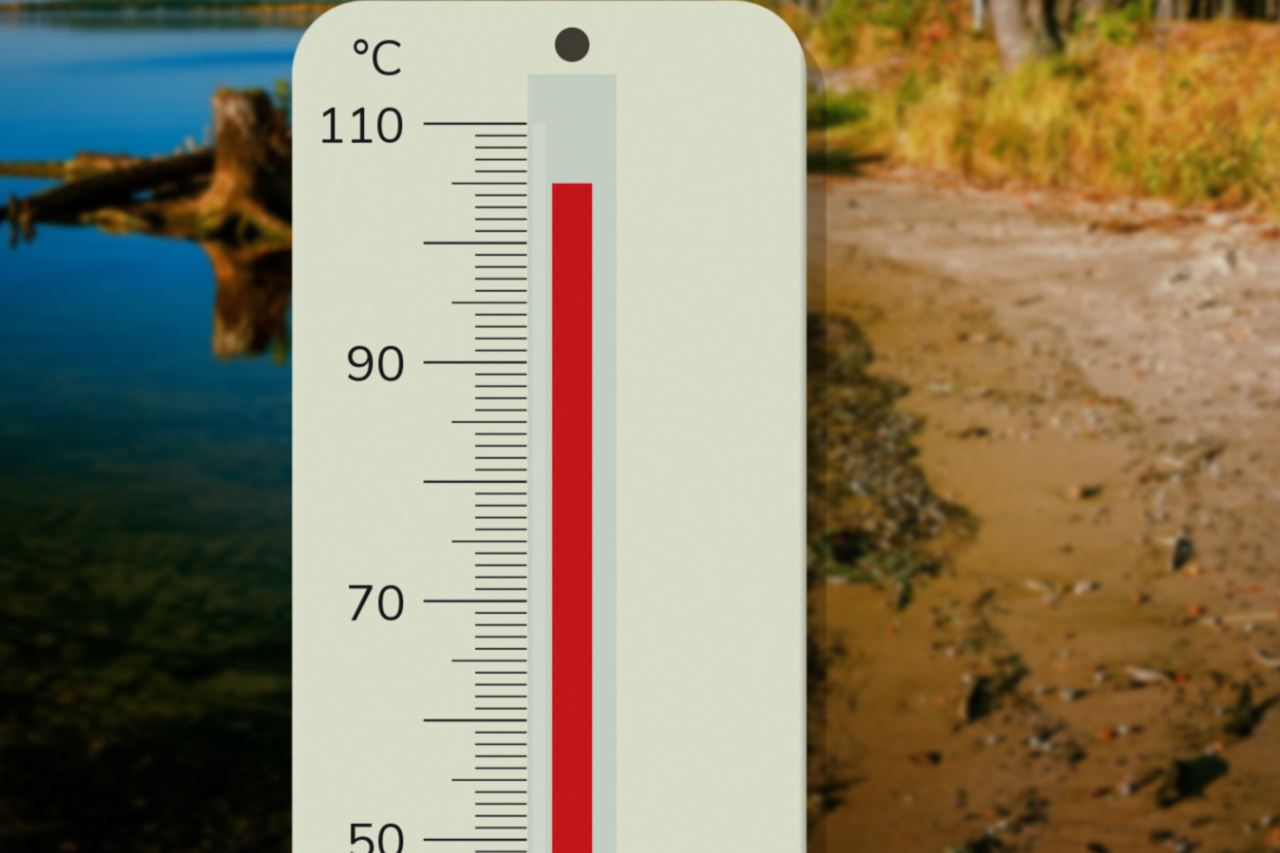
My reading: 105 °C
